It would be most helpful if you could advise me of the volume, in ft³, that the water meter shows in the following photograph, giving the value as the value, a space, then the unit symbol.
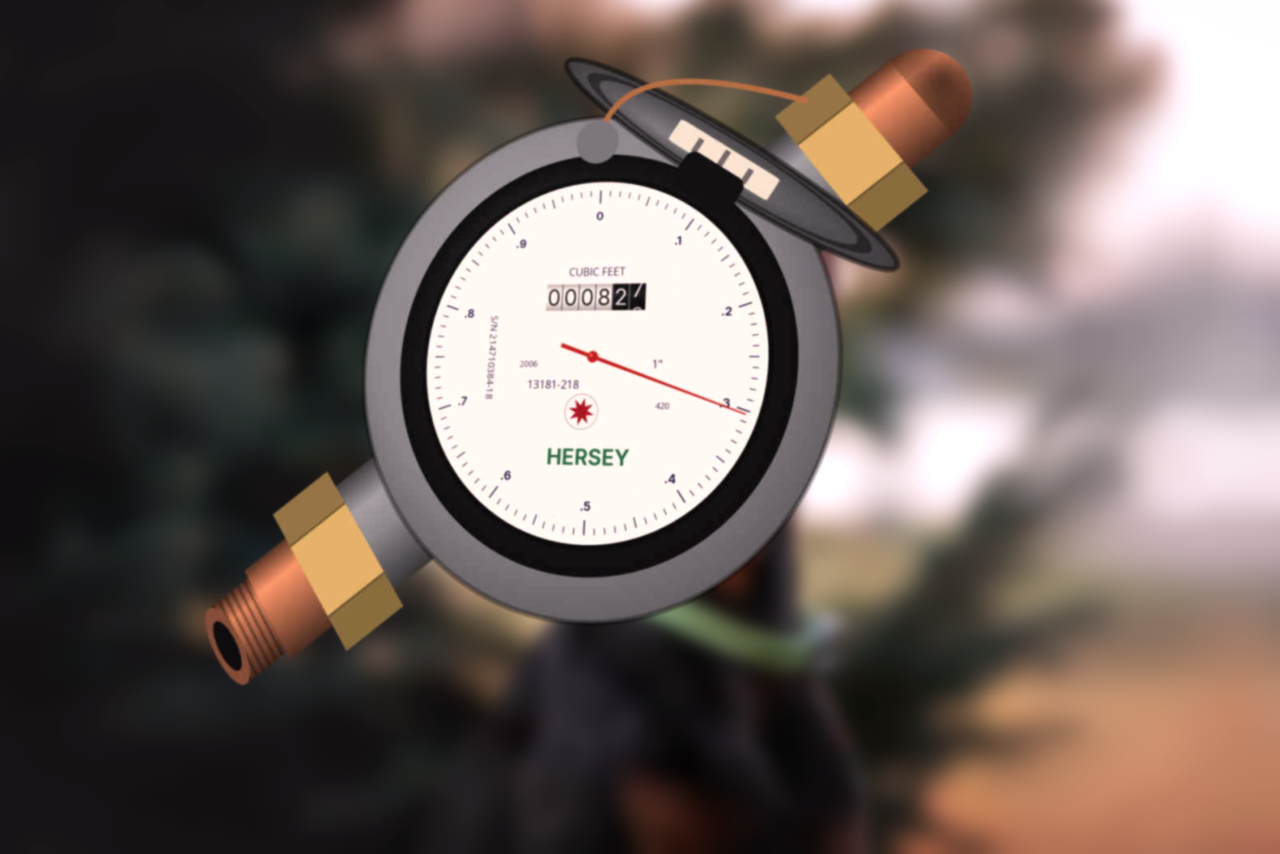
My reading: 827.30 ft³
